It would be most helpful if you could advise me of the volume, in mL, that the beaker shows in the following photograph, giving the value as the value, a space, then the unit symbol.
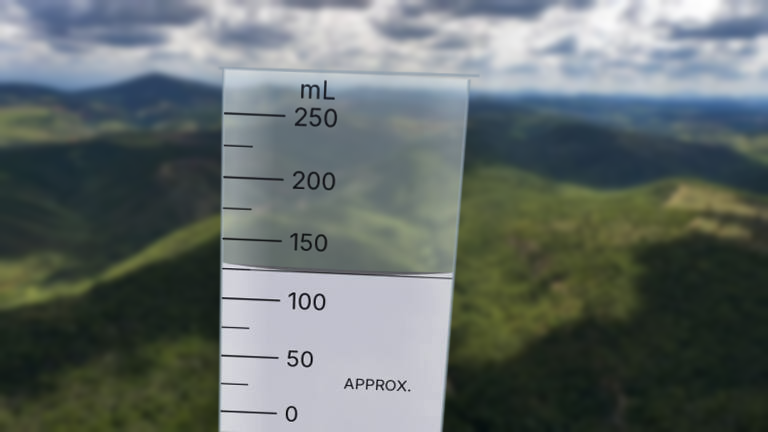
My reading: 125 mL
